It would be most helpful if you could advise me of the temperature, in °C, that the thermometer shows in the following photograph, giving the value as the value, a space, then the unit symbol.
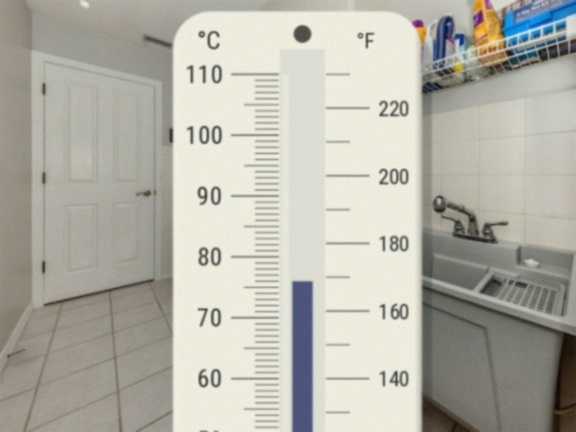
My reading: 76 °C
